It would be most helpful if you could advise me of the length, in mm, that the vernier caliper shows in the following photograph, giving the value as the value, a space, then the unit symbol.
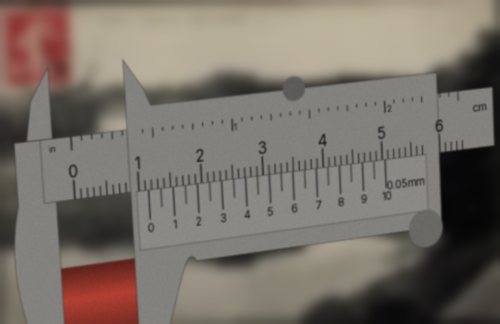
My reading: 11.5 mm
